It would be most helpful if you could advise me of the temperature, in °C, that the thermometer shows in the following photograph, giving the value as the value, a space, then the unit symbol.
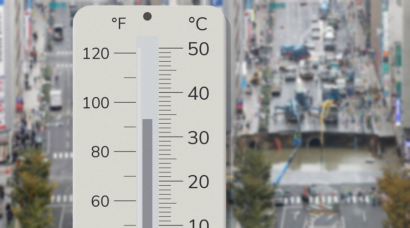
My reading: 34 °C
